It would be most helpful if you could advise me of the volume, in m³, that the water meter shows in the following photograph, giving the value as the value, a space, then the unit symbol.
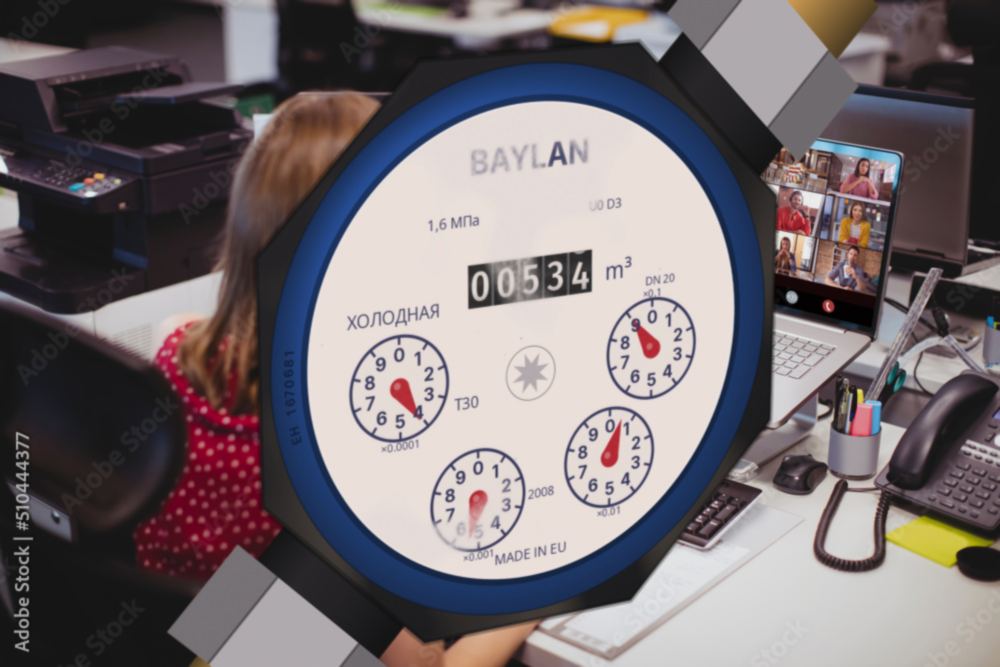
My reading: 533.9054 m³
